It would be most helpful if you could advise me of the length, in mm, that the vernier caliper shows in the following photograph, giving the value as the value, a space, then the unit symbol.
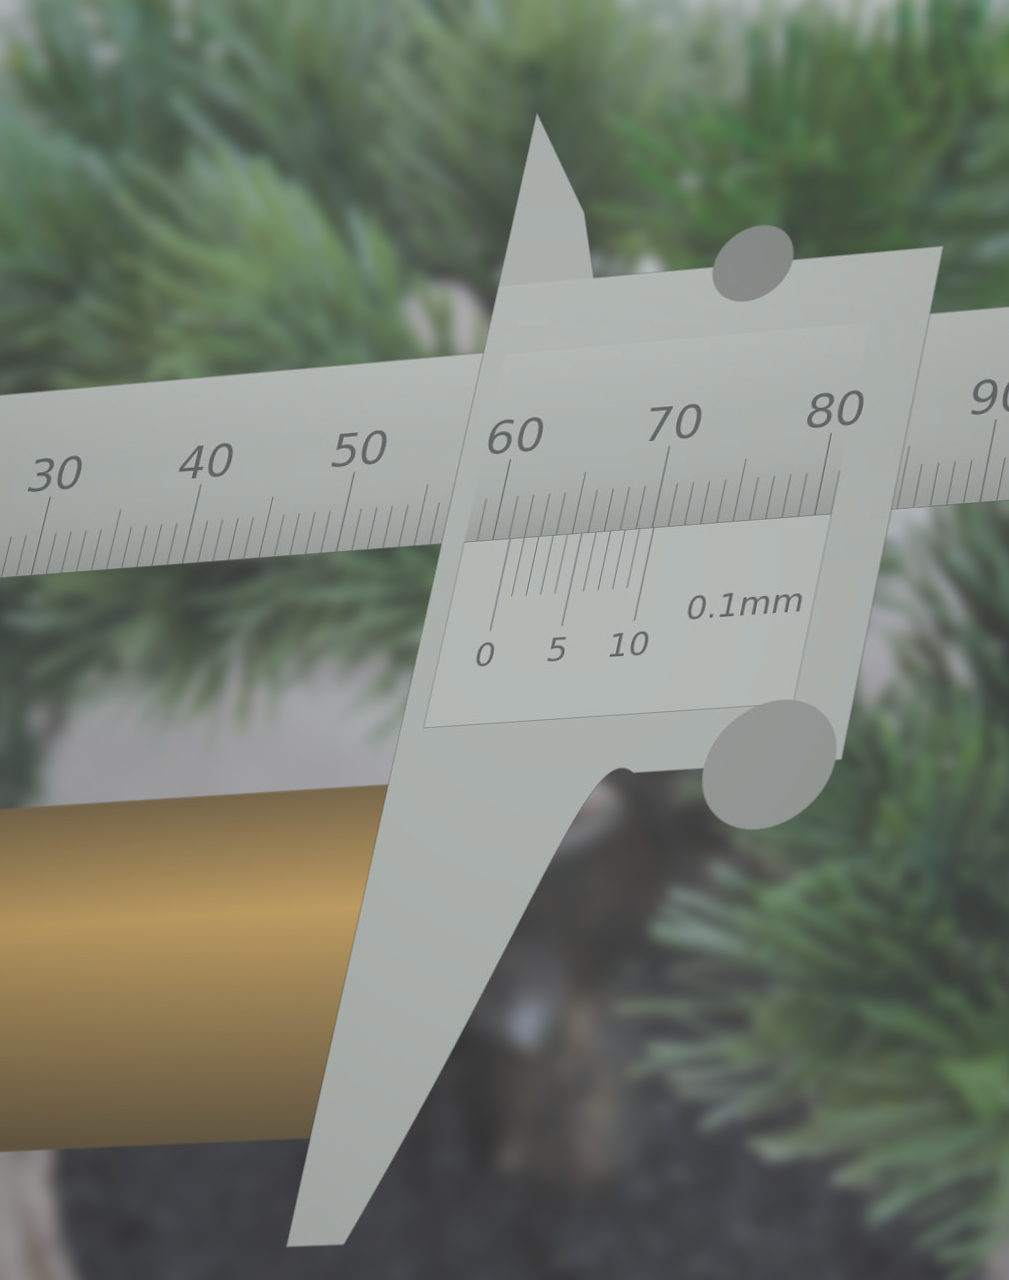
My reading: 61.1 mm
